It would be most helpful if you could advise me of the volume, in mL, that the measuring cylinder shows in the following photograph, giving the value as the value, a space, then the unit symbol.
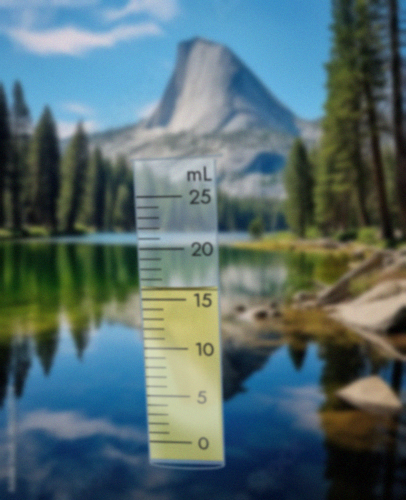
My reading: 16 mL
